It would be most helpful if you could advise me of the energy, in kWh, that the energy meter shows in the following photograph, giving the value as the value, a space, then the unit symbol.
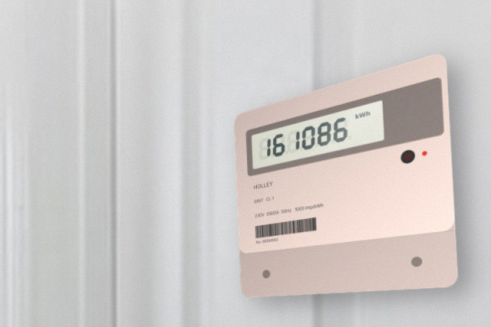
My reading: 161086 kWh
